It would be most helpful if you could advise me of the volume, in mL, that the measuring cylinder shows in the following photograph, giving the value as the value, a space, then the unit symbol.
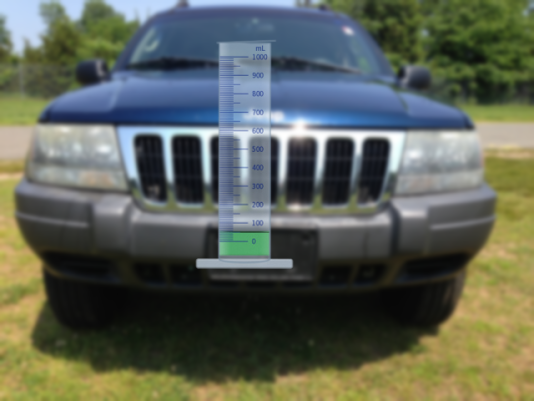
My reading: 50 mL
